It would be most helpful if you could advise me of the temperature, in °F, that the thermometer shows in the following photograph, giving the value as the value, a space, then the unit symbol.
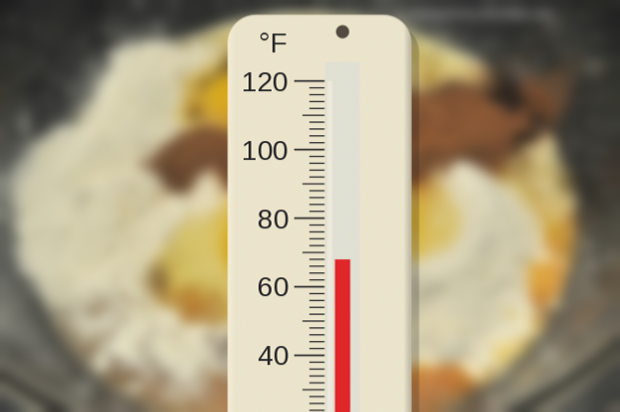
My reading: 68 °F
